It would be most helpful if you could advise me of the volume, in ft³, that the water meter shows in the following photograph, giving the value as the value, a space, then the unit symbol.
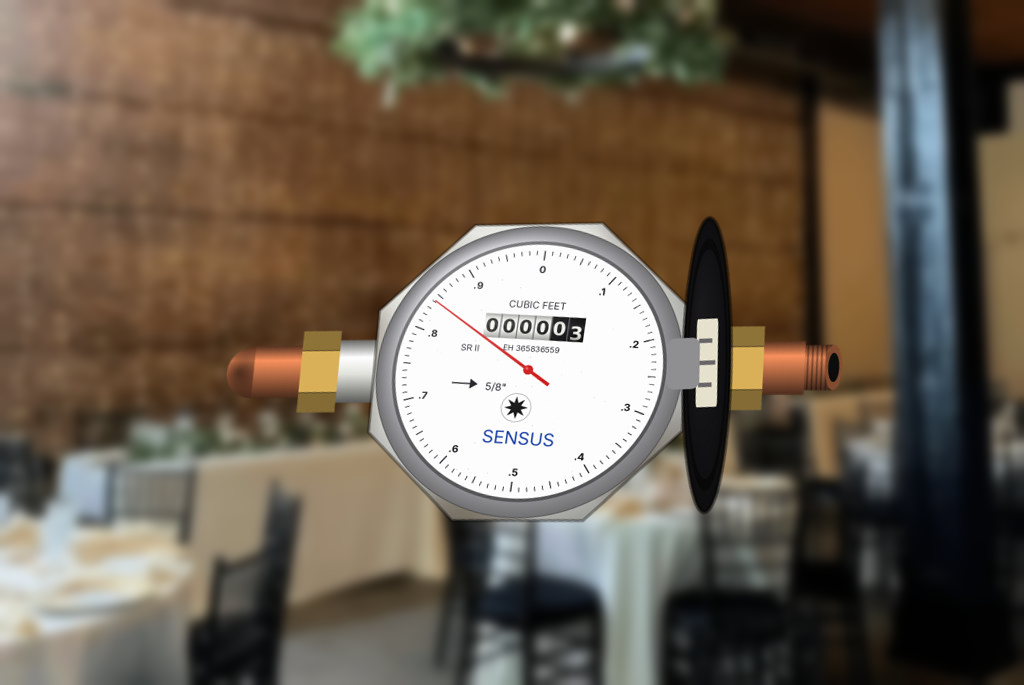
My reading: 2.84 ft³
